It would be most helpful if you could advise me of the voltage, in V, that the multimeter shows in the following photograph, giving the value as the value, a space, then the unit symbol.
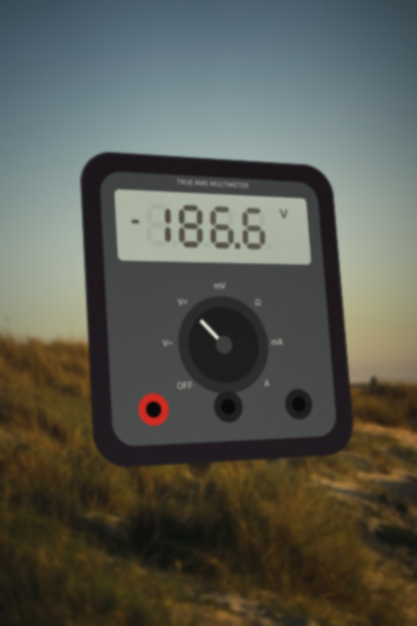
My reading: -186.6 V
